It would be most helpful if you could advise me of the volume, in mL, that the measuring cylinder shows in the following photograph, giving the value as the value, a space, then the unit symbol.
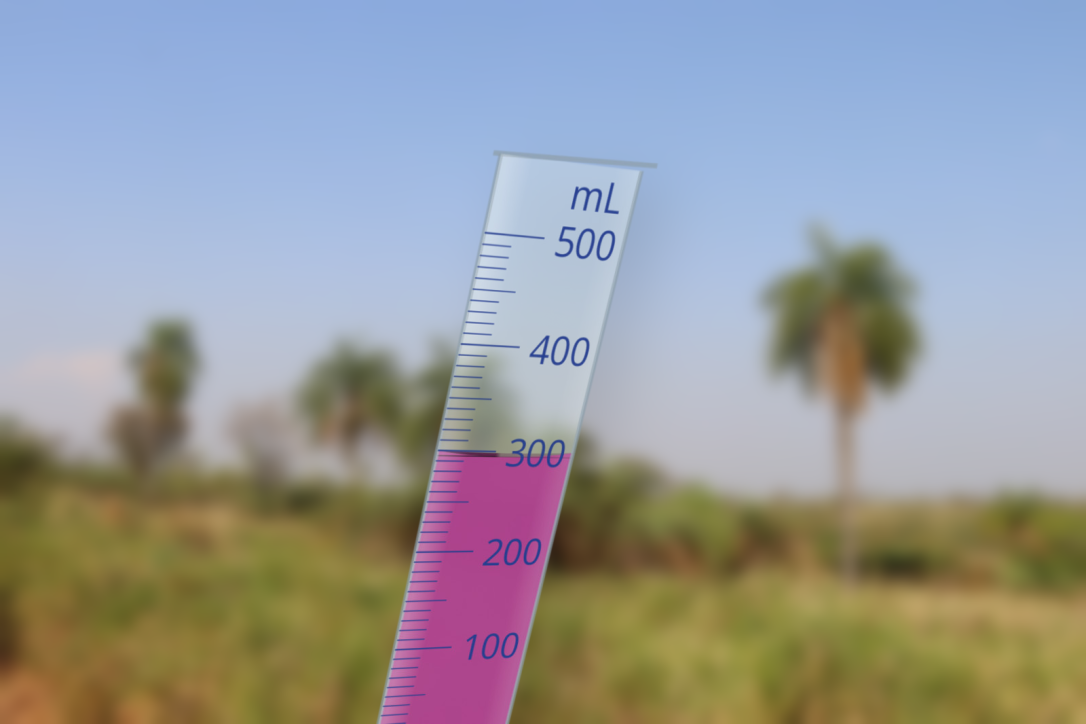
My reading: 295 mL
